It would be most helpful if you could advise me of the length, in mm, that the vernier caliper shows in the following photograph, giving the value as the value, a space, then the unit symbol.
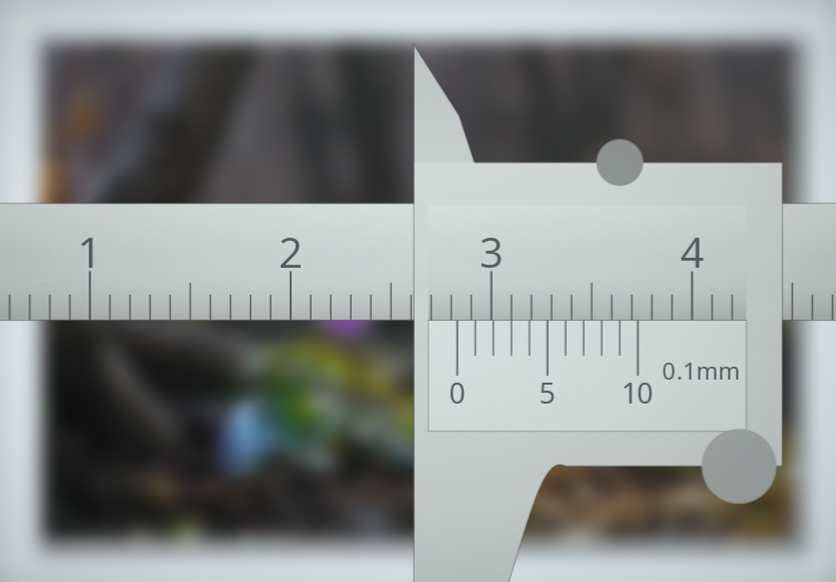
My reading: 28.3 mm
